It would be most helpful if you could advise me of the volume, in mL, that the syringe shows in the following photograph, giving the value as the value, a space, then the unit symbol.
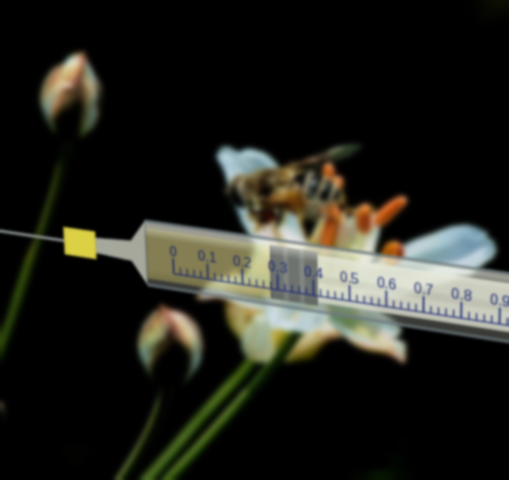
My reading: 0.28 mL
